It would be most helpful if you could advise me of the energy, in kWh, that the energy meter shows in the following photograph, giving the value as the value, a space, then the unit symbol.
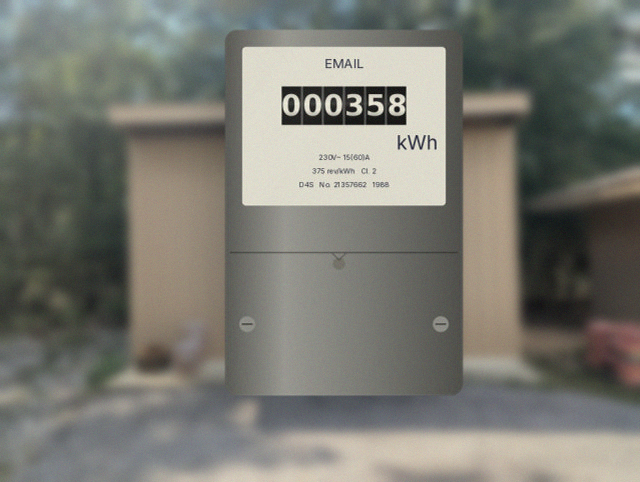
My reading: 358 kWh
